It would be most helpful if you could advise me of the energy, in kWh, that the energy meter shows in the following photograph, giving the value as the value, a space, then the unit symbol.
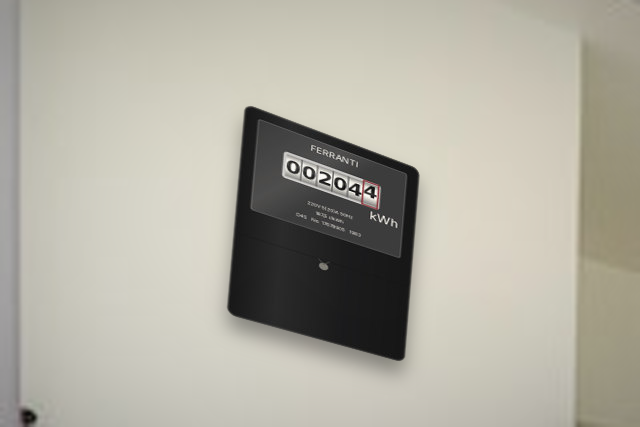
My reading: 204.4 kWh
